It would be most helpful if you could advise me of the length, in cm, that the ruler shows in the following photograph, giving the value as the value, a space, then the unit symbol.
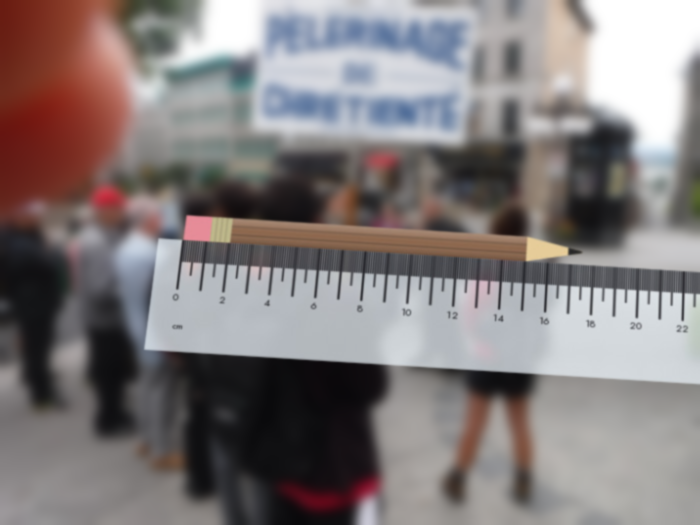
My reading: 17.5 cm
